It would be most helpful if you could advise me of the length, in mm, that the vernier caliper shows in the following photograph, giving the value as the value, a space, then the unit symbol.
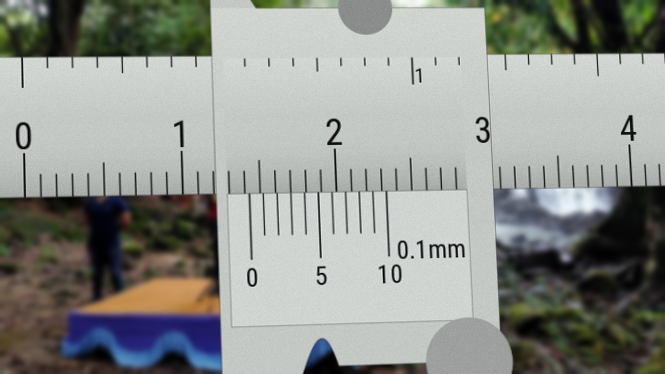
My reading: 14.3 mm
